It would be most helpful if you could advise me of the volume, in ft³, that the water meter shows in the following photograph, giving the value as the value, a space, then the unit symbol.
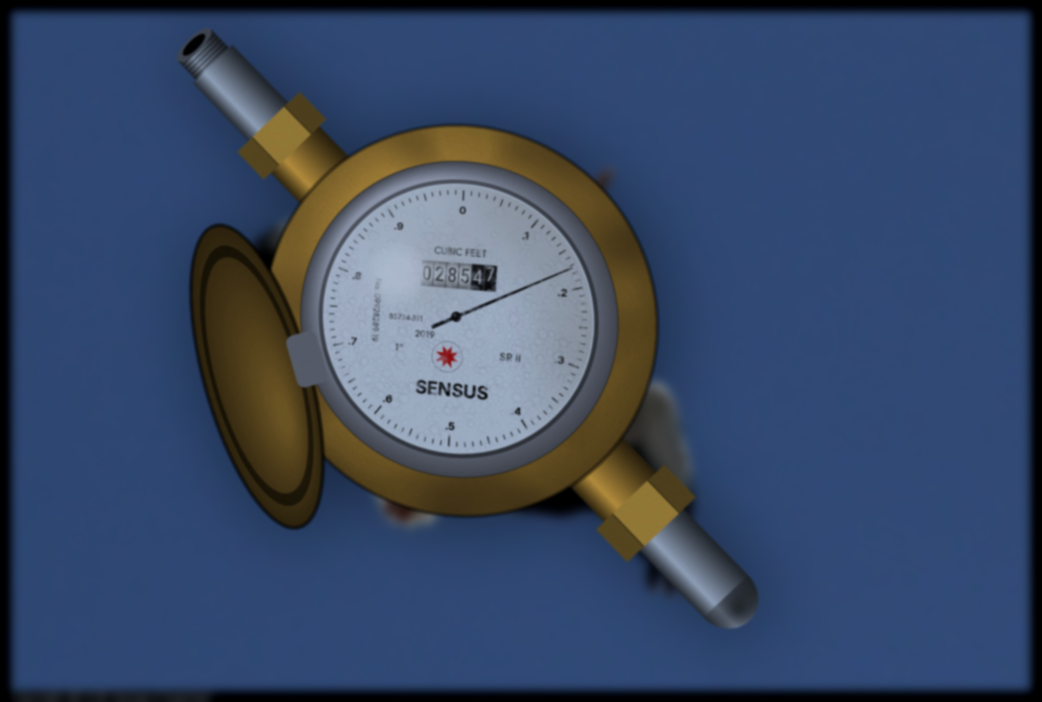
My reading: 28547.17 ft³
